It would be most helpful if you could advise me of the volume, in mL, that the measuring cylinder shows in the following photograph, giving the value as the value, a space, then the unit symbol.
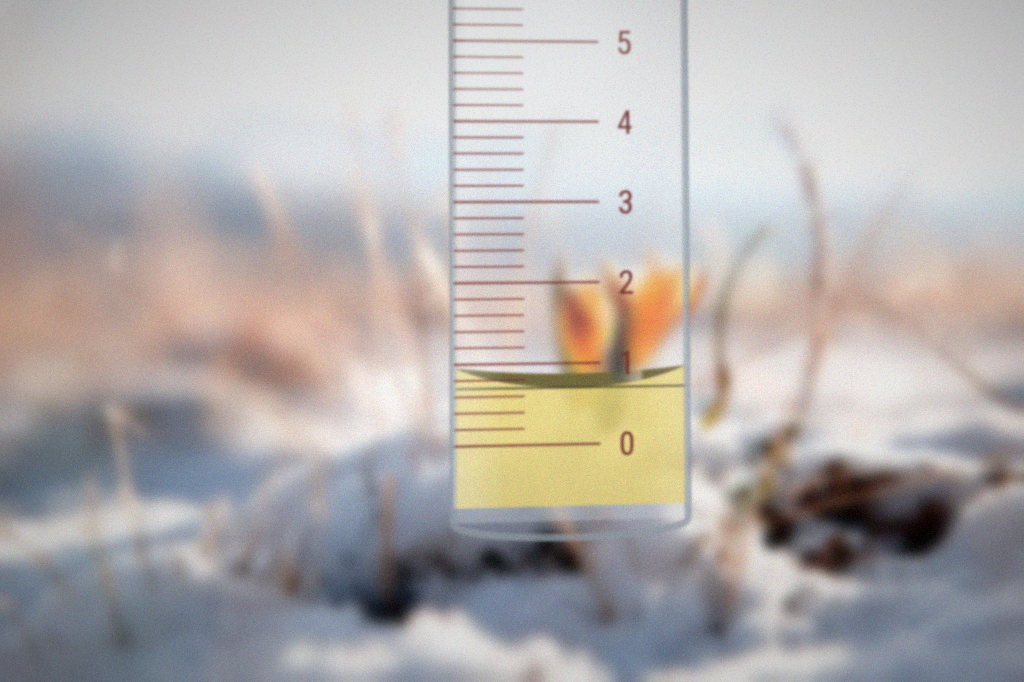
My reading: 0.7 mL
